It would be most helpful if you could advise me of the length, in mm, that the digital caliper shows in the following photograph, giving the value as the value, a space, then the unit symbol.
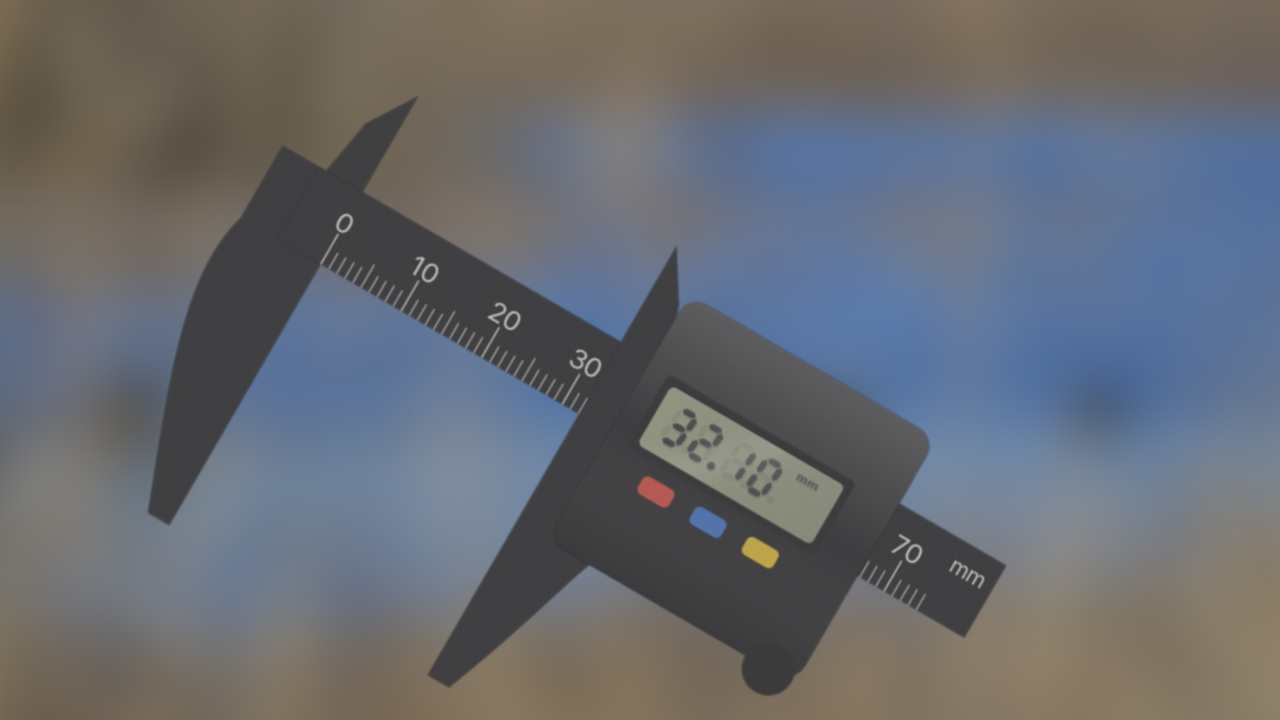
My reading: 32.10 mm
